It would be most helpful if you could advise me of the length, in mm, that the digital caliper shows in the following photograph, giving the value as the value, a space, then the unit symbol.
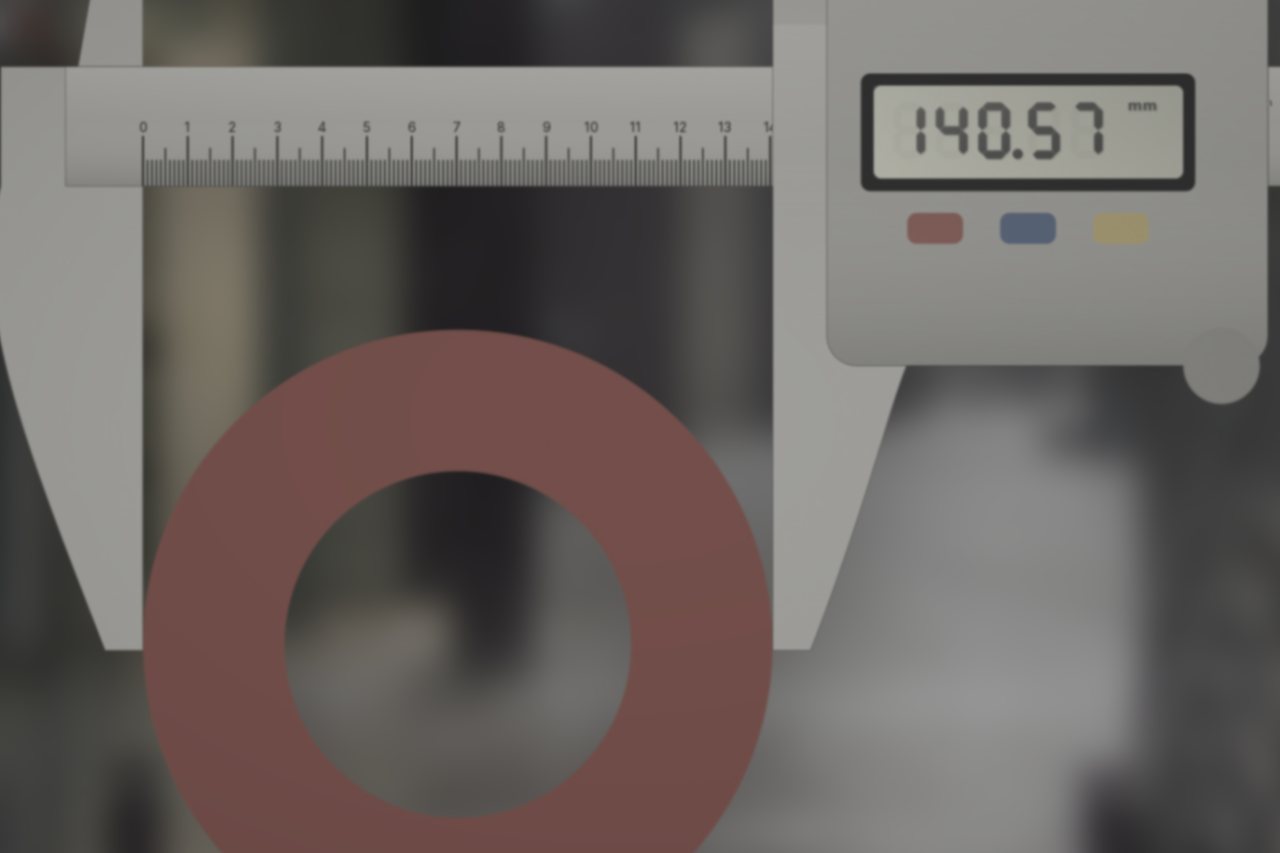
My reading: 140.57 mm
